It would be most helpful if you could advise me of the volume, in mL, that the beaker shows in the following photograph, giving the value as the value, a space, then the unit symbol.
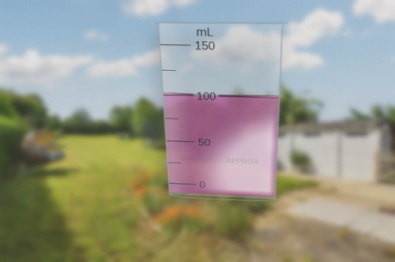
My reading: 100 mL
